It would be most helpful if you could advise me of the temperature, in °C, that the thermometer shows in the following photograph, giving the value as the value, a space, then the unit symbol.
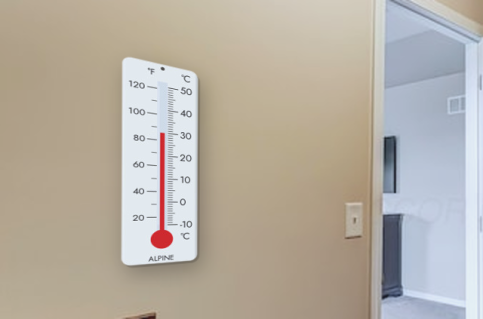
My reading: 30 °C
